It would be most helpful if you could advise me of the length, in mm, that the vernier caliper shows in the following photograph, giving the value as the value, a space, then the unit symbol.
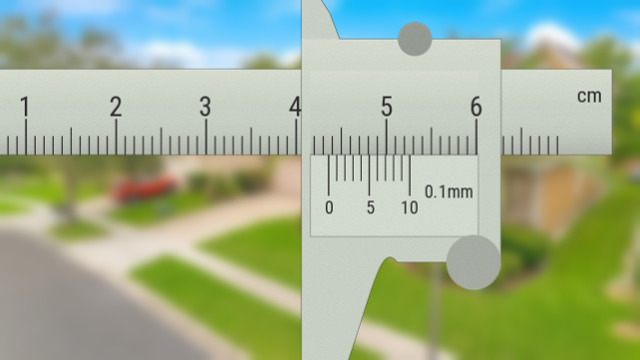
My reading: 43.6 mm
